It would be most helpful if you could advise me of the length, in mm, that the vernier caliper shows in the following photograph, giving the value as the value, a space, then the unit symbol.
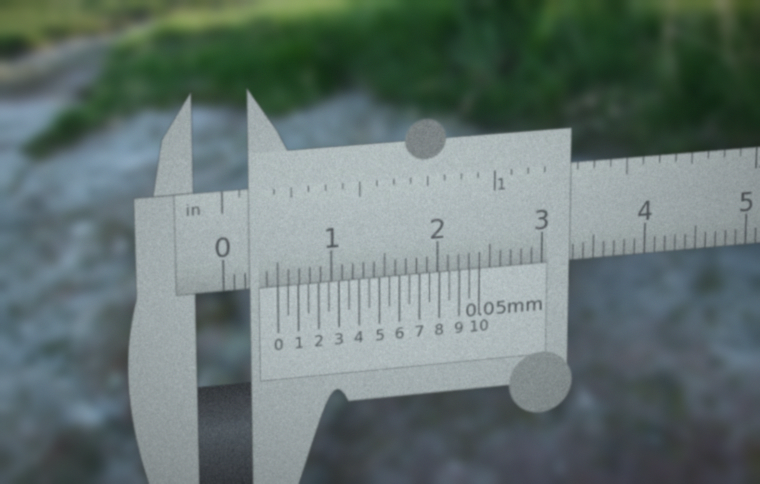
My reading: 5.0 mm
